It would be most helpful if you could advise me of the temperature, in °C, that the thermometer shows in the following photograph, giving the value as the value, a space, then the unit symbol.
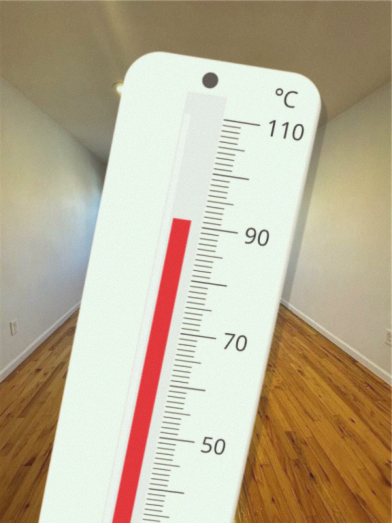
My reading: 91 °C
